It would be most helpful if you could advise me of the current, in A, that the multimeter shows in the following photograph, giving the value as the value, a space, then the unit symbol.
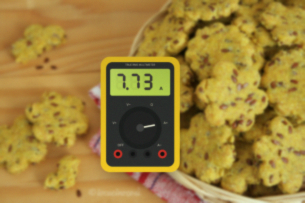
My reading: 7.73 A
